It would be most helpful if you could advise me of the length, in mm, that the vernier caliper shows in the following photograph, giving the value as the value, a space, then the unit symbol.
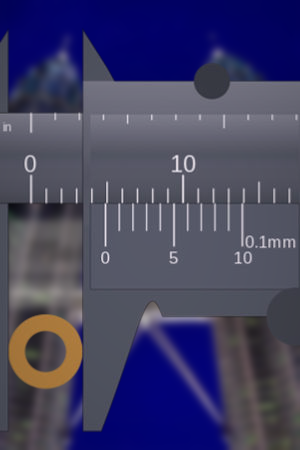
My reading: 4.9 mm
